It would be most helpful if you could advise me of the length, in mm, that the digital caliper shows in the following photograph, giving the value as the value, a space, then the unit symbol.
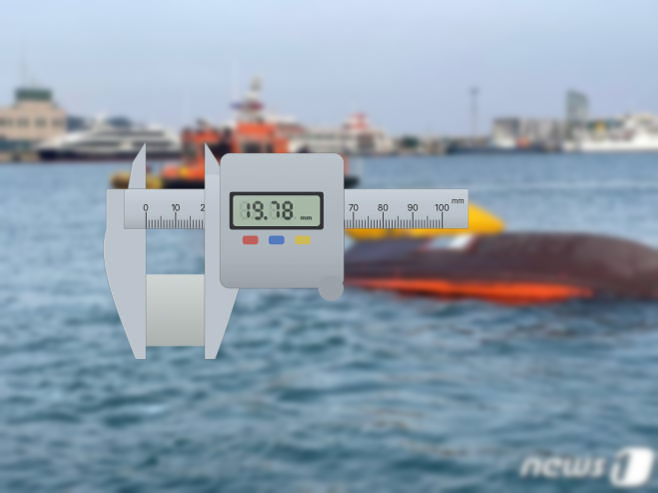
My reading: 19.78 mm
